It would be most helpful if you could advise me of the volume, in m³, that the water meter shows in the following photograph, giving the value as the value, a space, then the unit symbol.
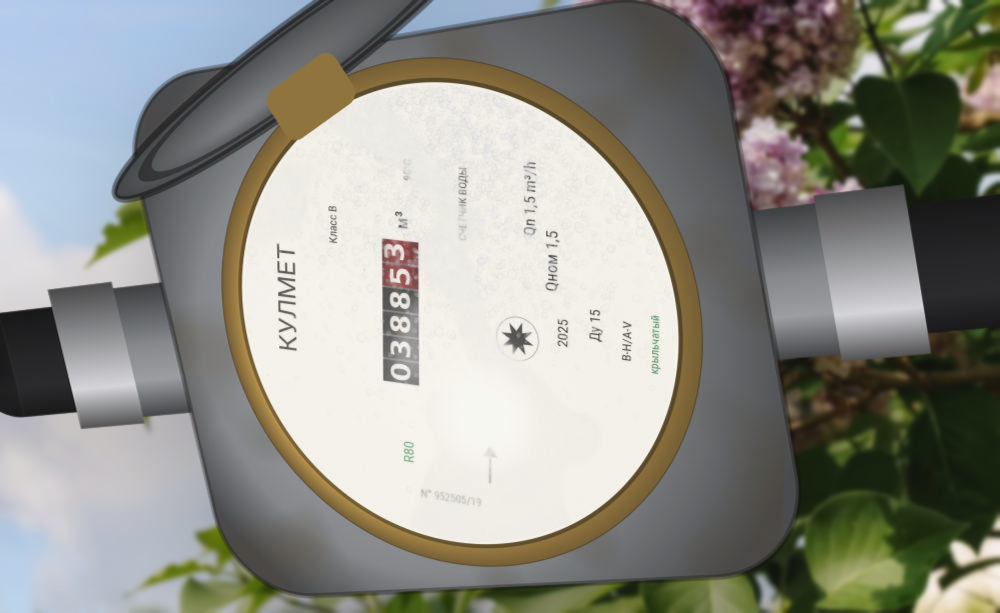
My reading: 388.53 m³
